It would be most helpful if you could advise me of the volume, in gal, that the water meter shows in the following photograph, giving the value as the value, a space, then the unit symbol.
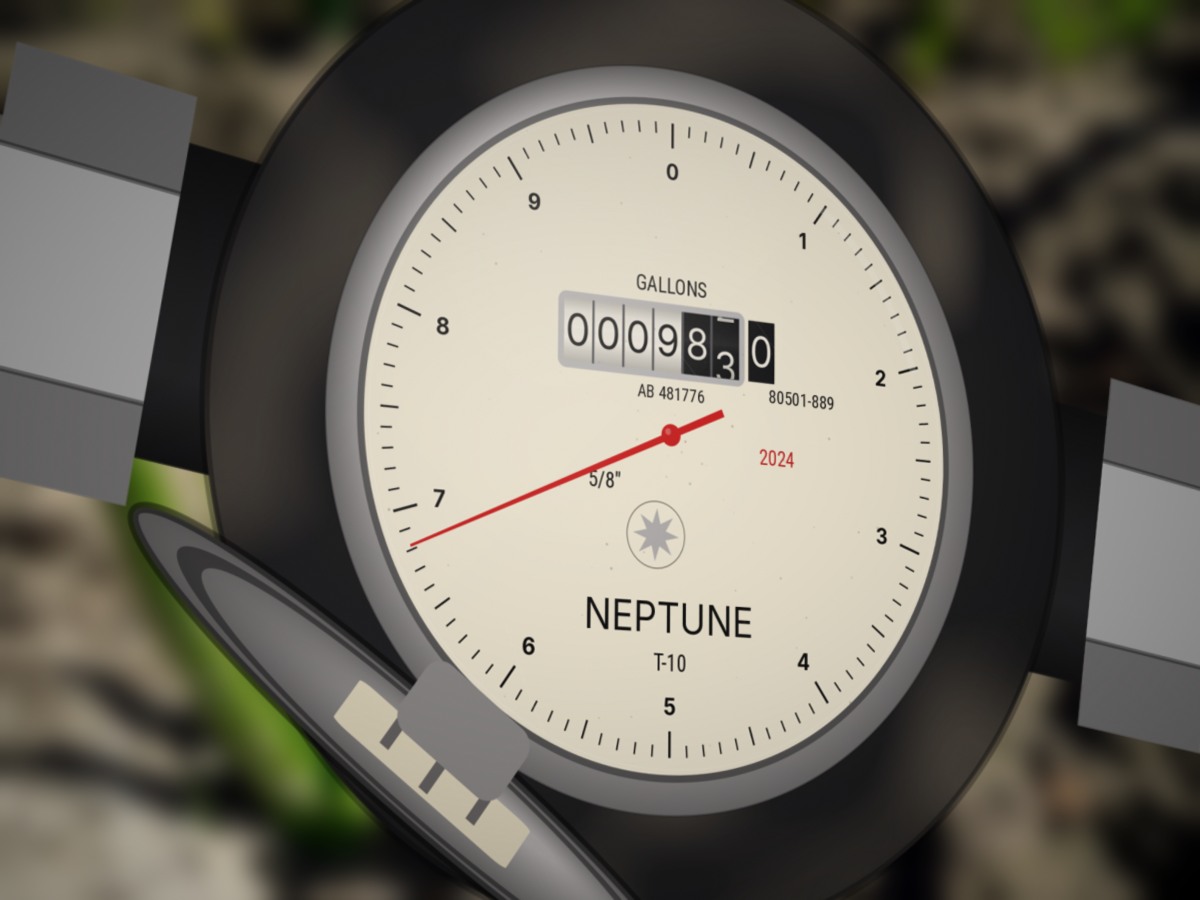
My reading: 9826.8 gal
